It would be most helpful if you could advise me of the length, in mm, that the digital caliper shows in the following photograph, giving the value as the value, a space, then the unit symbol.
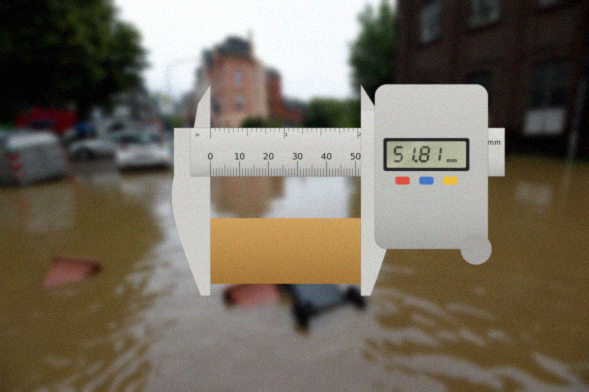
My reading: 51.81 mm
